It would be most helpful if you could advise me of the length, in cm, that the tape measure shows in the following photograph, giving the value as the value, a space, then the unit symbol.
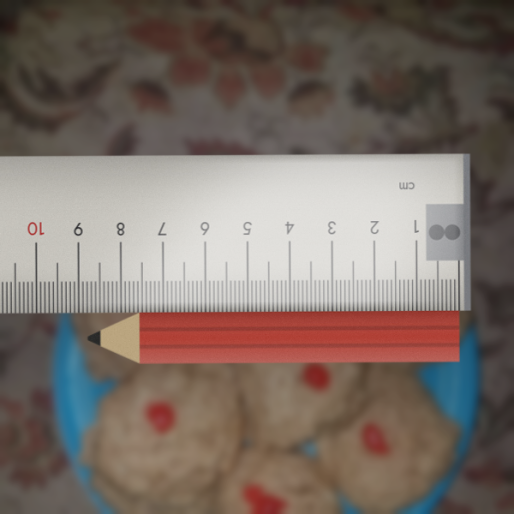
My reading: 8.8 cm
